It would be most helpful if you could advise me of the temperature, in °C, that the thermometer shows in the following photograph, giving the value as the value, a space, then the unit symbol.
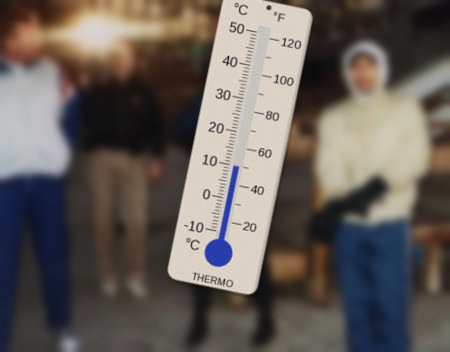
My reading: 10 °C
